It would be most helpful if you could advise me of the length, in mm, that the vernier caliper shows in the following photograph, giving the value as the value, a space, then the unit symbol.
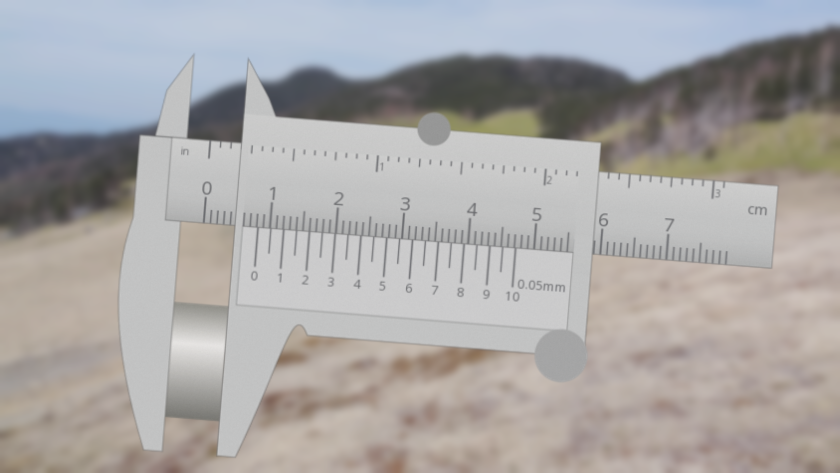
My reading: 8.2 mm
